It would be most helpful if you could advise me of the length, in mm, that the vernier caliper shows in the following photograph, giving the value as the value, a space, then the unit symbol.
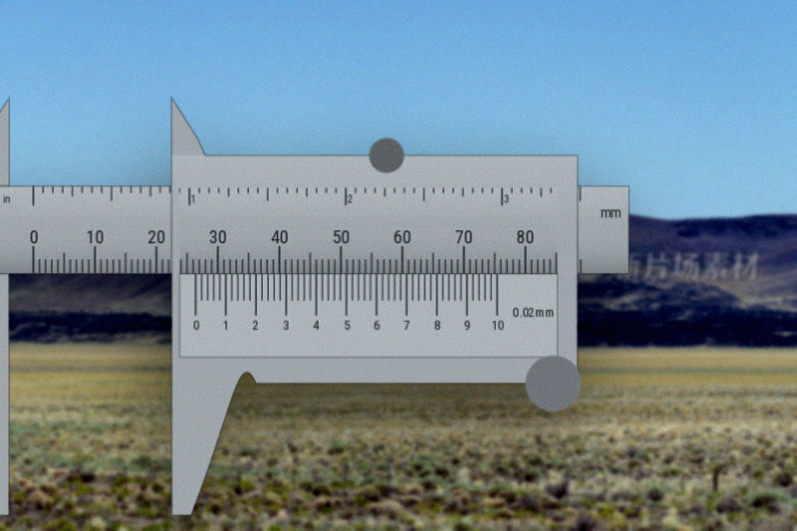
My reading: 26.4 mm
